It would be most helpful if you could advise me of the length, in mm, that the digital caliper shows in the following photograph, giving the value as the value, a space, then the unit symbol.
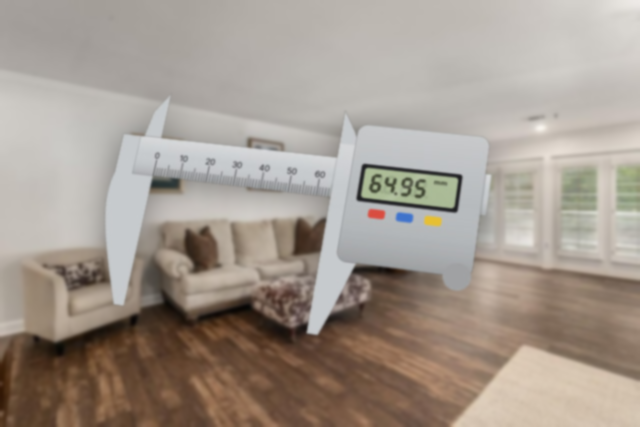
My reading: 64.95 mm
